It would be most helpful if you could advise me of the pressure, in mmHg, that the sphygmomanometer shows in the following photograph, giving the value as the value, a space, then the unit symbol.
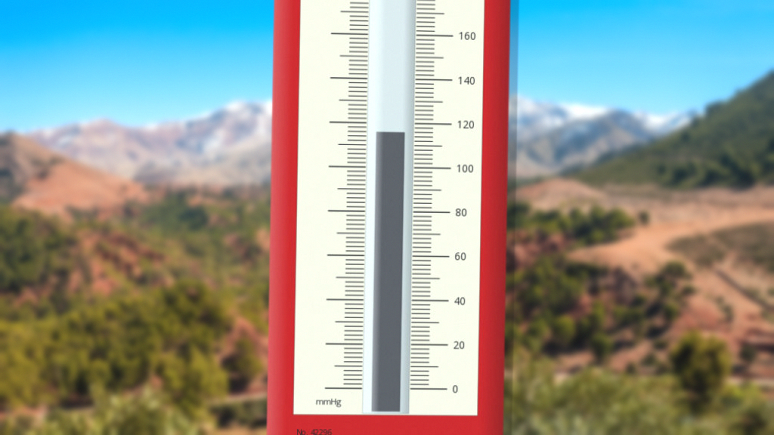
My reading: 116 mmHg
